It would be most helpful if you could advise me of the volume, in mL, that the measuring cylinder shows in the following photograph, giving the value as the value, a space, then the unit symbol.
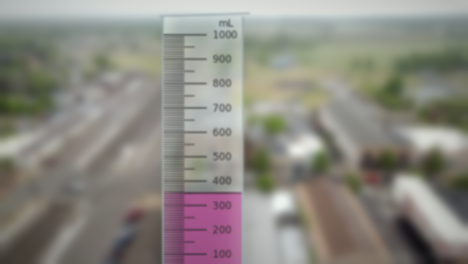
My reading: 350 mL
